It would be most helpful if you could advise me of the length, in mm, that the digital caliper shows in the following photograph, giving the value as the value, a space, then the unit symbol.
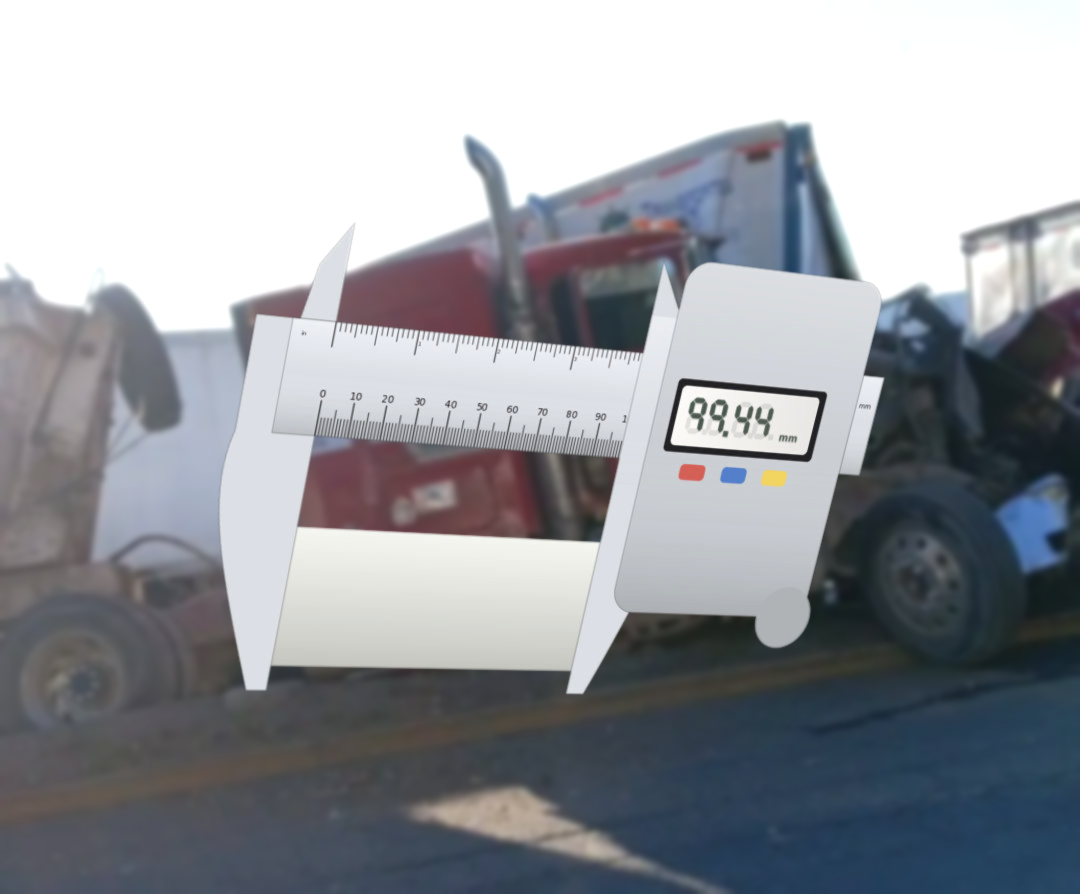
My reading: 99.44 mm
